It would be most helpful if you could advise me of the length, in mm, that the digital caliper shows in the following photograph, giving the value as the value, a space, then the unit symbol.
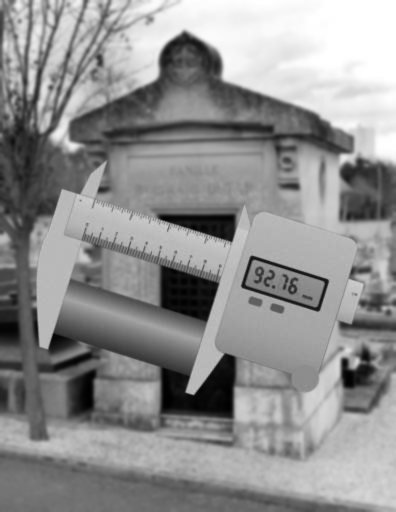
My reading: 92.76 mm
